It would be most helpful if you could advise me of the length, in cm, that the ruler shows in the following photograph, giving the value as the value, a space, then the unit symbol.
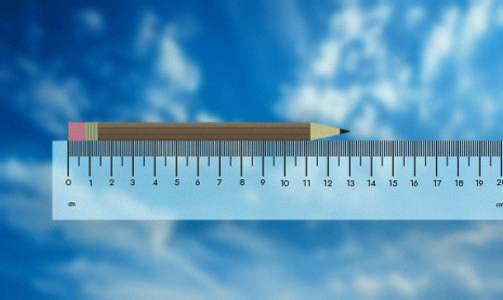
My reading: 13 cm
